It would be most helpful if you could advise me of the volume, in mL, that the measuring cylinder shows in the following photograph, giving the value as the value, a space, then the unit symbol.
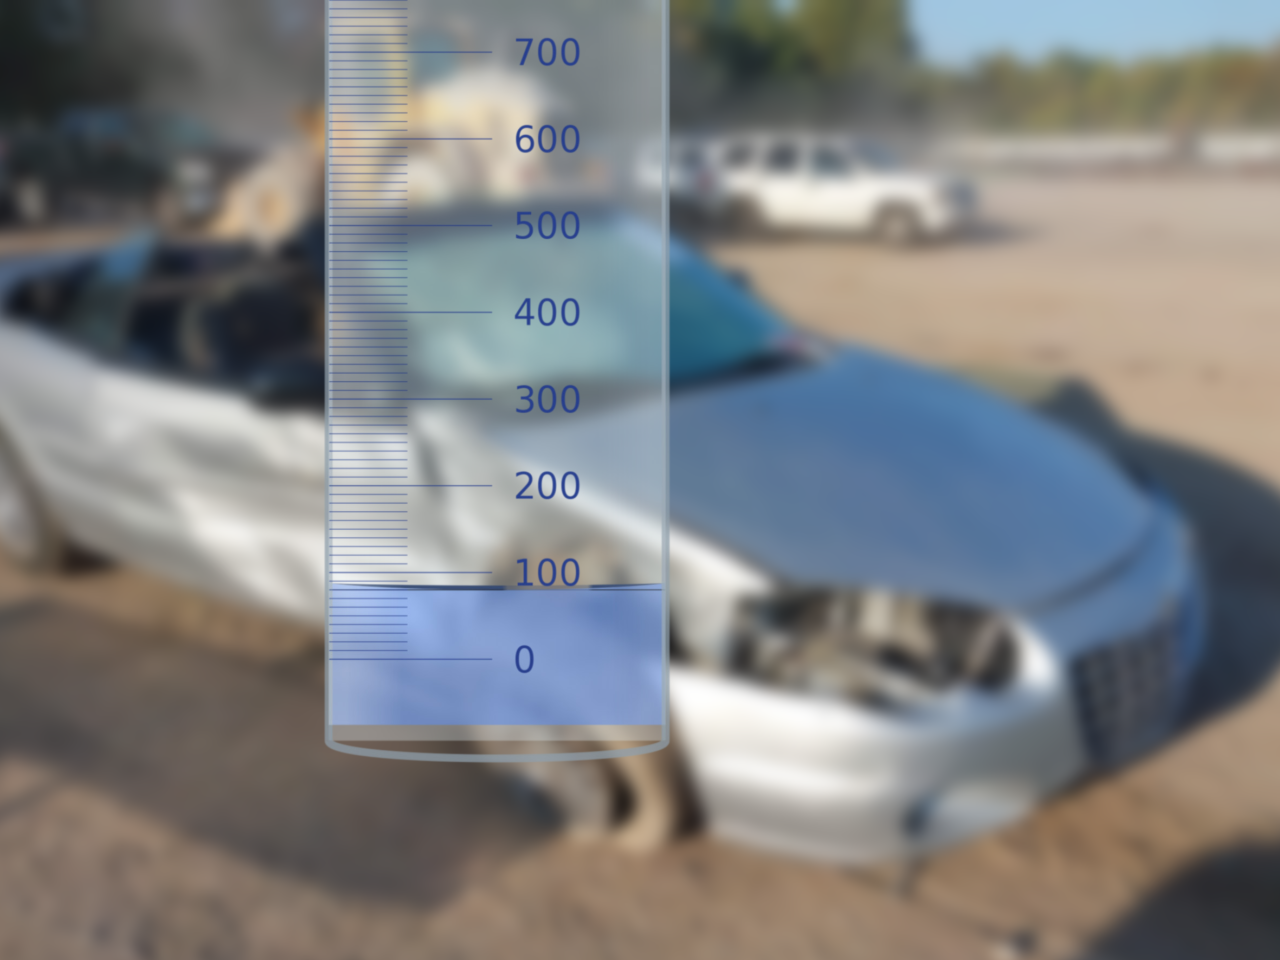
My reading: 80 mL
